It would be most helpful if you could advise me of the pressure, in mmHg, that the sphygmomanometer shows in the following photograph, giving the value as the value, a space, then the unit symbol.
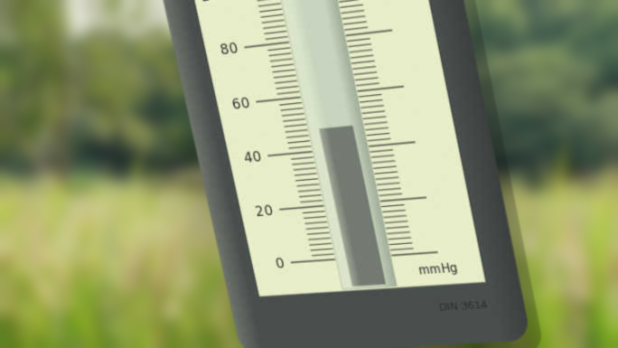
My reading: 48 mmHg
